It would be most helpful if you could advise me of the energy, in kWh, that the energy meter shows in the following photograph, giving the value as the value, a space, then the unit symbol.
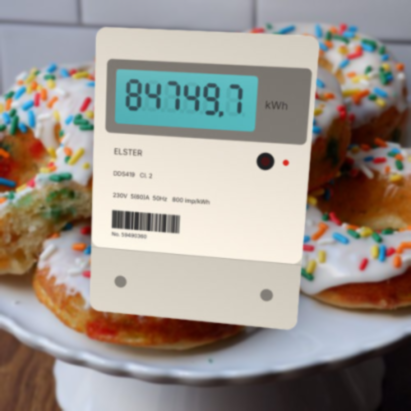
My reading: 84749.7 kWh
